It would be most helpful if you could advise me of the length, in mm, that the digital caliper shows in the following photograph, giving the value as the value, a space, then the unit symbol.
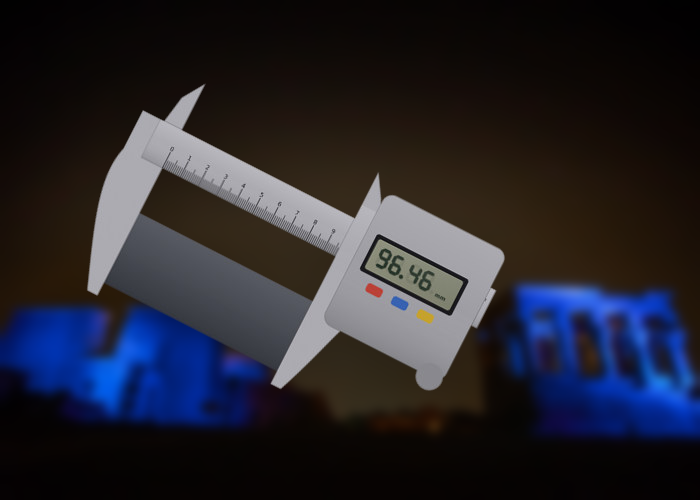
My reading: 96.46 mm
